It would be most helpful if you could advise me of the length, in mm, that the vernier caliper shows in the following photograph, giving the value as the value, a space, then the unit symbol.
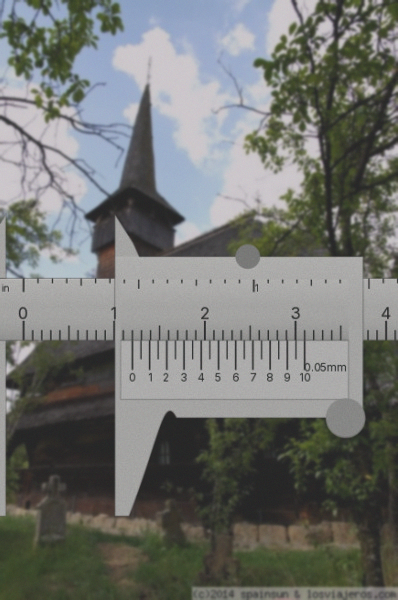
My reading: 12.0 mm
